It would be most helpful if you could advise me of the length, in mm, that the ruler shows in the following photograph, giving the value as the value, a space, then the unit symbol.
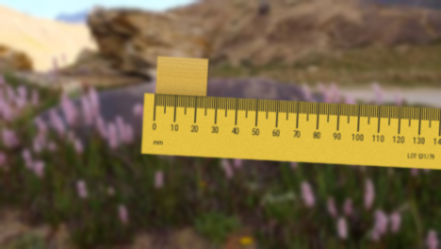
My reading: 25 mm
